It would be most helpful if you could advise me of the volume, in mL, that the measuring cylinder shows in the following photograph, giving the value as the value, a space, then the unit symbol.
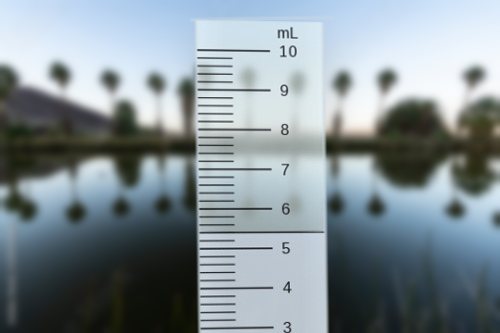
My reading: 5.4 mL
